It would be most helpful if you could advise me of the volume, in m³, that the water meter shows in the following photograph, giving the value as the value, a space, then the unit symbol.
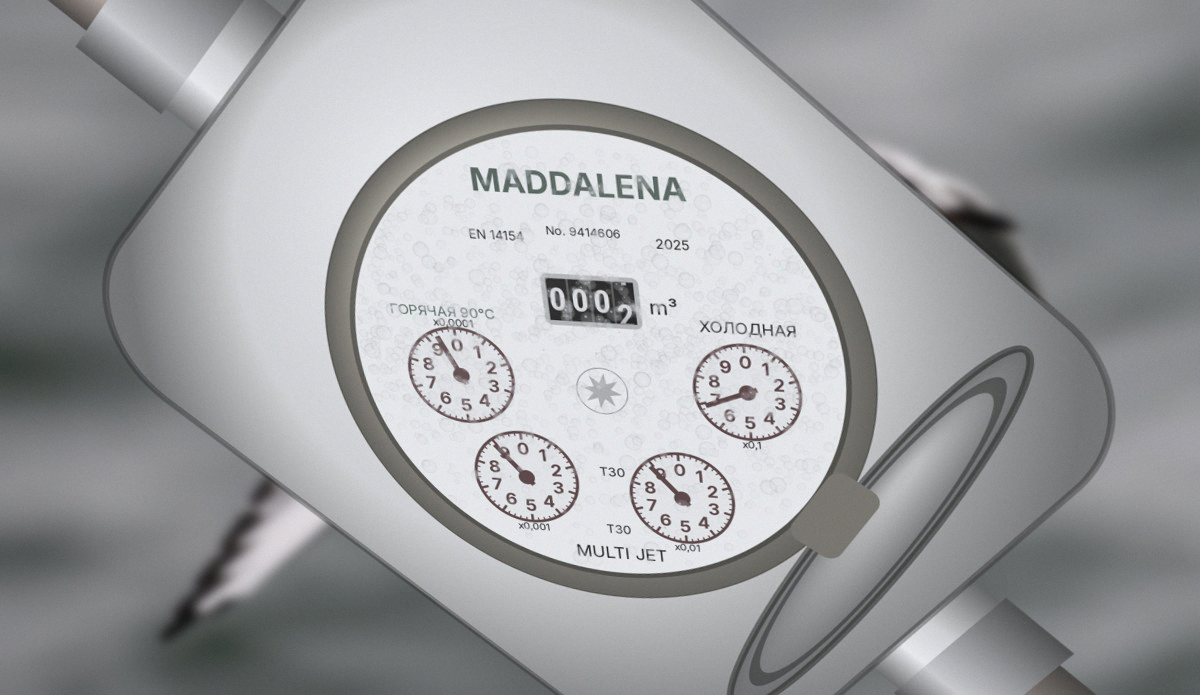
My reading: 1.6889 m³
